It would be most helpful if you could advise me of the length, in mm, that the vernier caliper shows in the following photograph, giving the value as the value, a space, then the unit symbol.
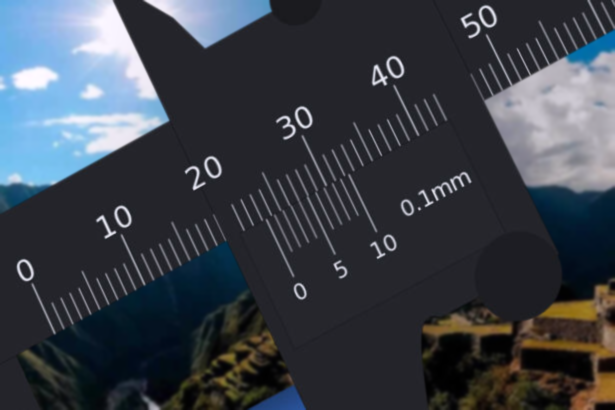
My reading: 23.4 mm
